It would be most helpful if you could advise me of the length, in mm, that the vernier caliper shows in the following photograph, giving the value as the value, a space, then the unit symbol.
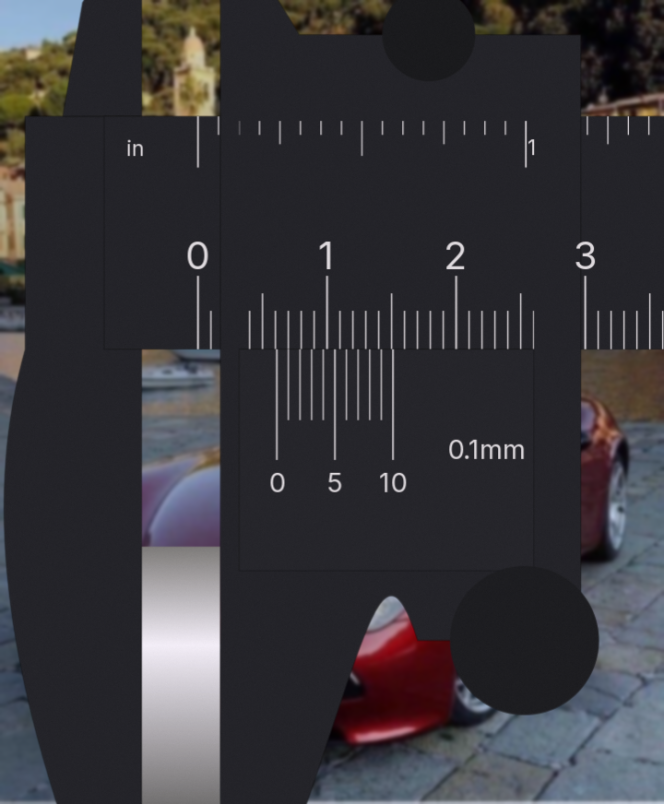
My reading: 6.1 mm
